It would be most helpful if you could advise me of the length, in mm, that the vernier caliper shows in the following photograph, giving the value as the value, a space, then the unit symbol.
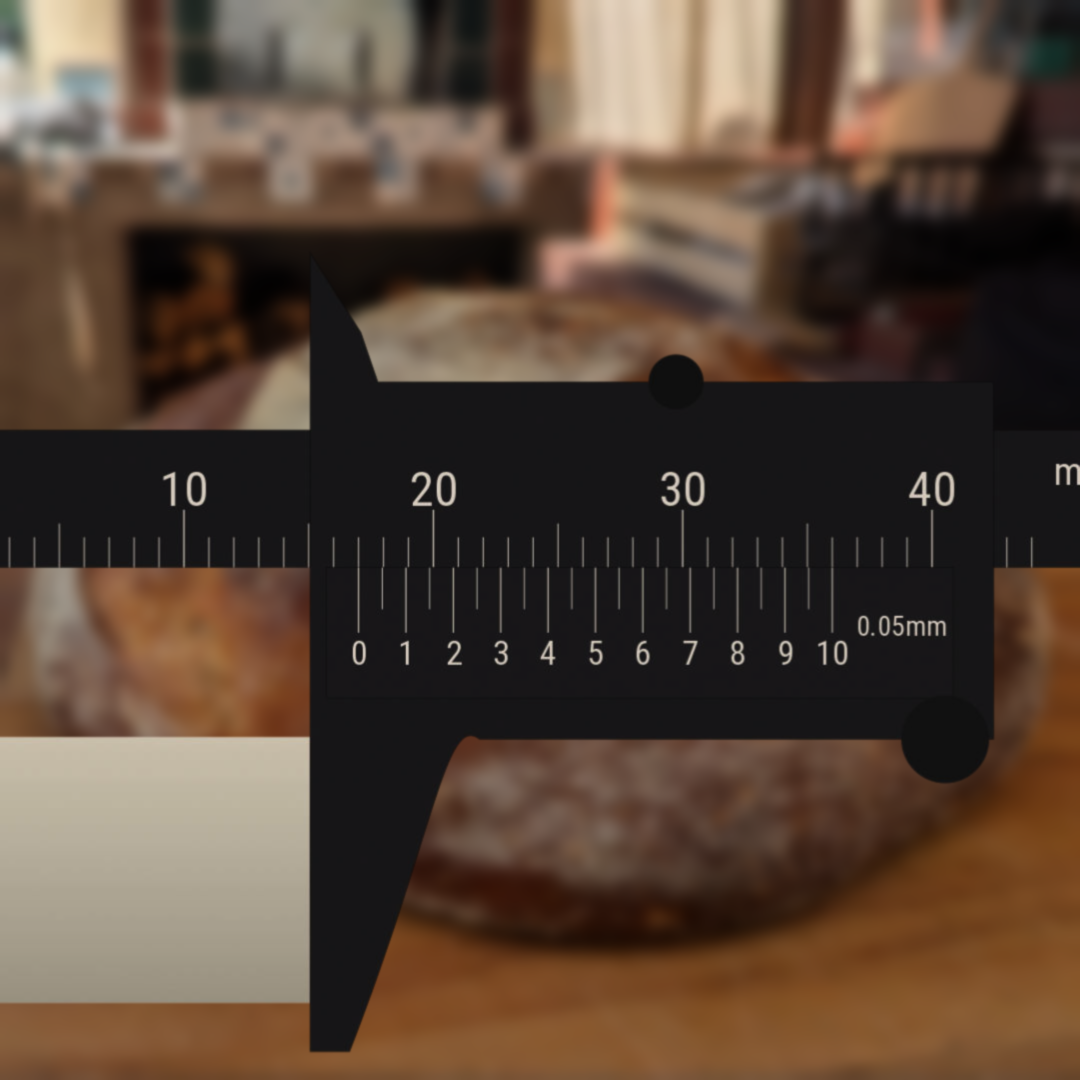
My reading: 17.0 mm
